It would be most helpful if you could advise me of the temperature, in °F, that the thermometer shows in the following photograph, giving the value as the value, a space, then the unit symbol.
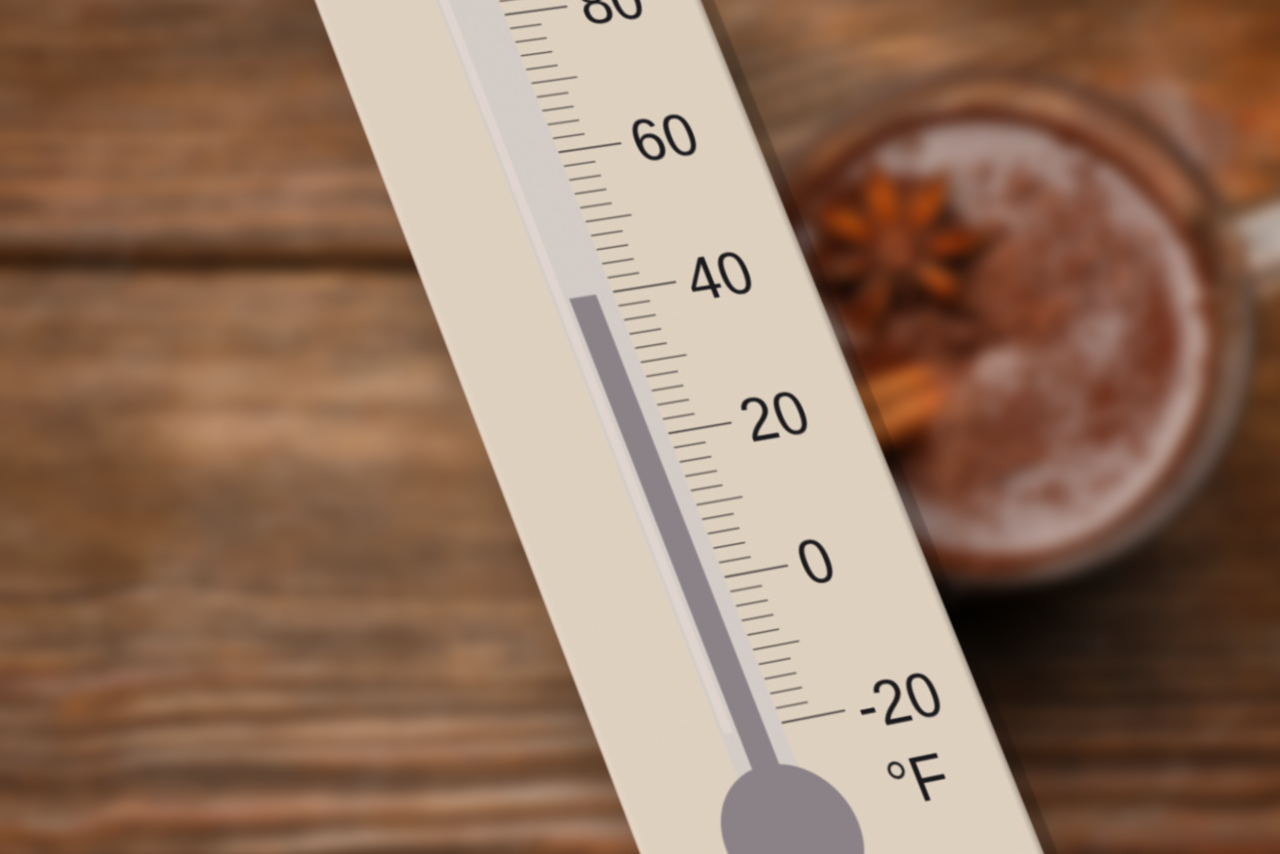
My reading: 40 °F
